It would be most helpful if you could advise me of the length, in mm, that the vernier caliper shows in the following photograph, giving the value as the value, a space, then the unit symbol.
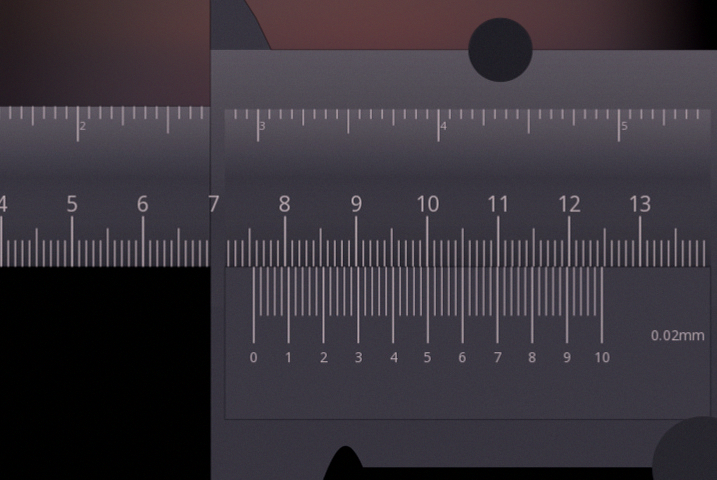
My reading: 75.6 mm
